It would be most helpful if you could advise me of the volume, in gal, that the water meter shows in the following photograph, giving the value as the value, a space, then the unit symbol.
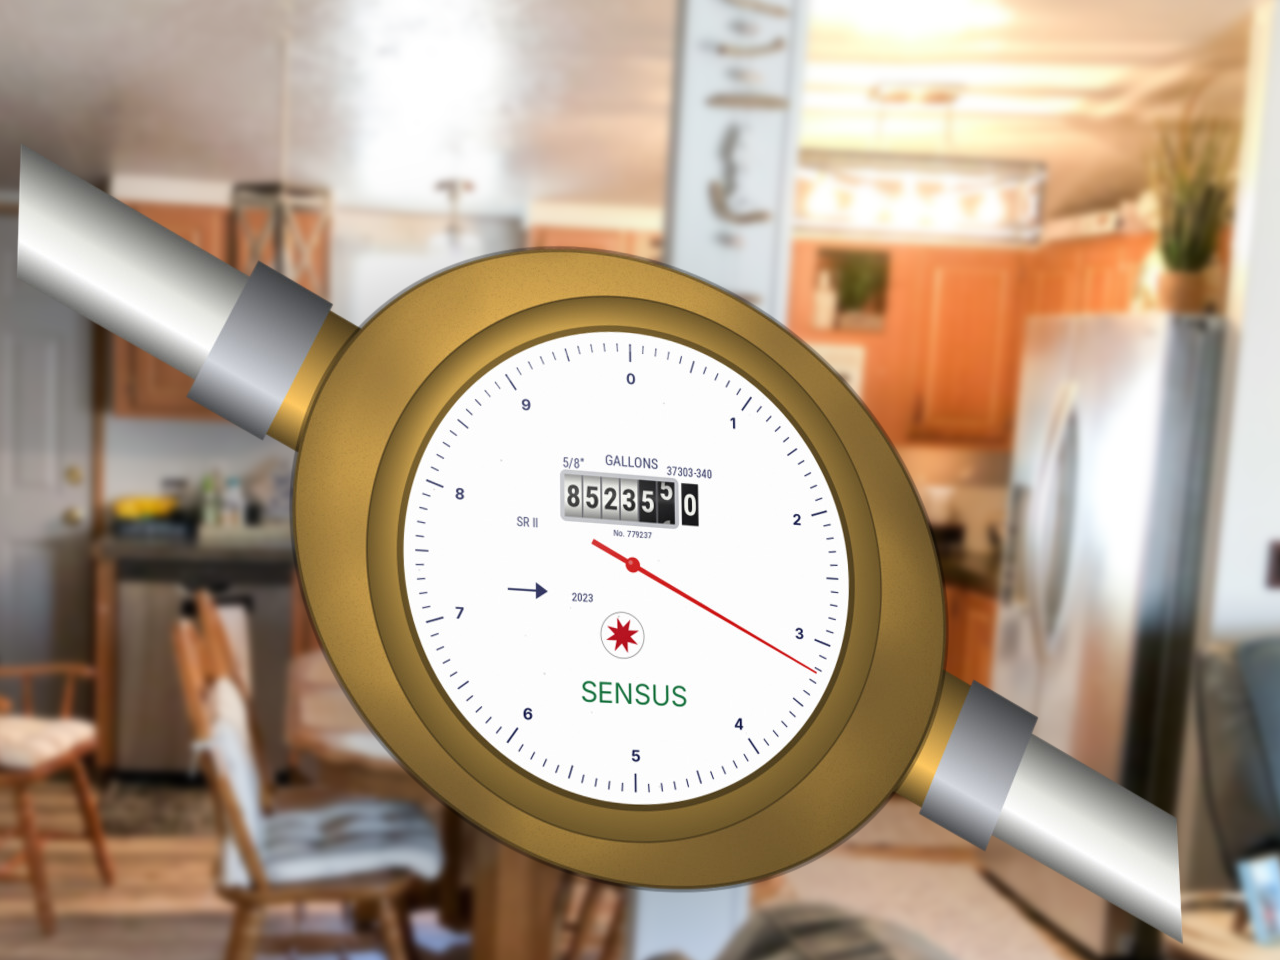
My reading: 8523553.2 gal
